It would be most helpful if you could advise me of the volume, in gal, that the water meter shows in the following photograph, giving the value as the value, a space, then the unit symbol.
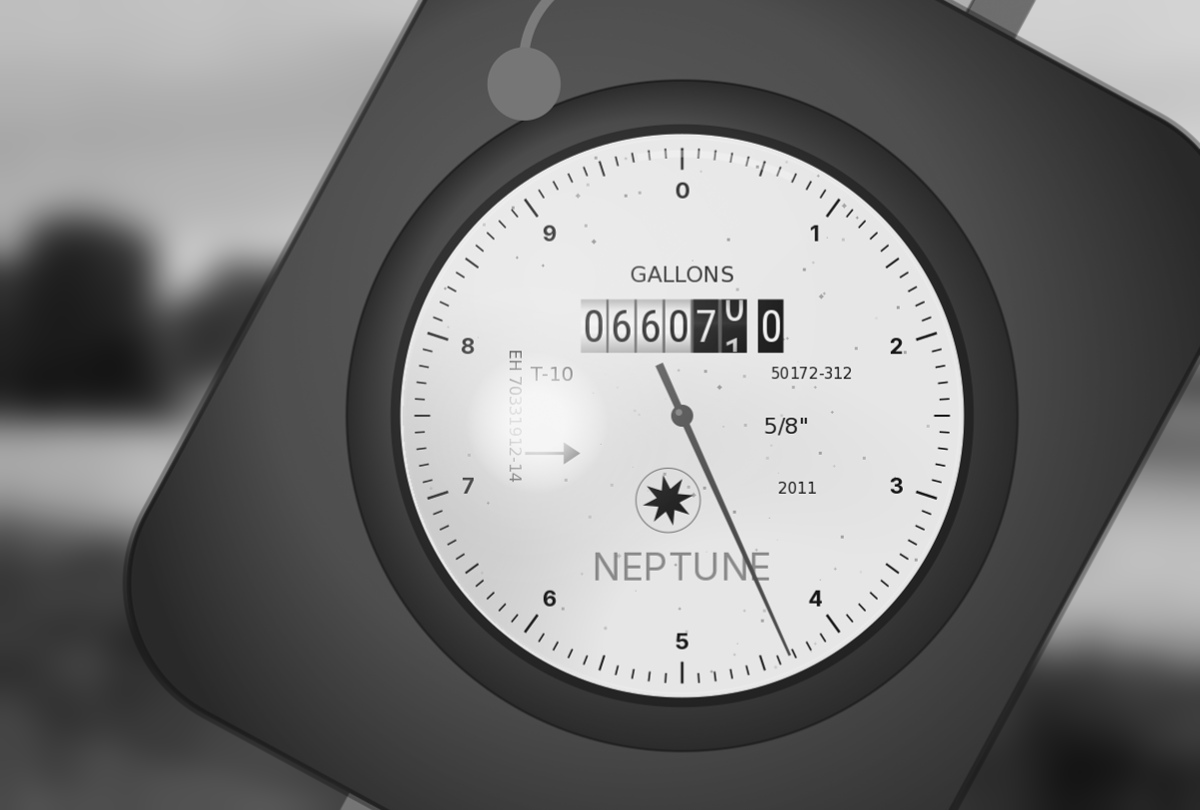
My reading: 660704.3 gal
